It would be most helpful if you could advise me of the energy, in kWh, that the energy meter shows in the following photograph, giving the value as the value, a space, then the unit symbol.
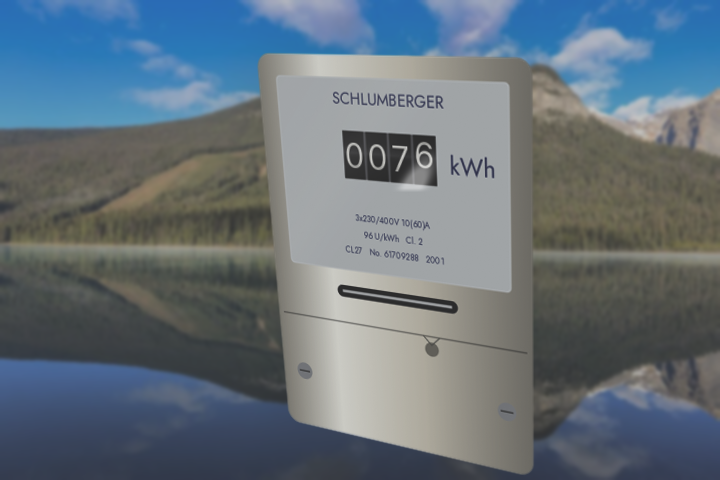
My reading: 76 kWh
